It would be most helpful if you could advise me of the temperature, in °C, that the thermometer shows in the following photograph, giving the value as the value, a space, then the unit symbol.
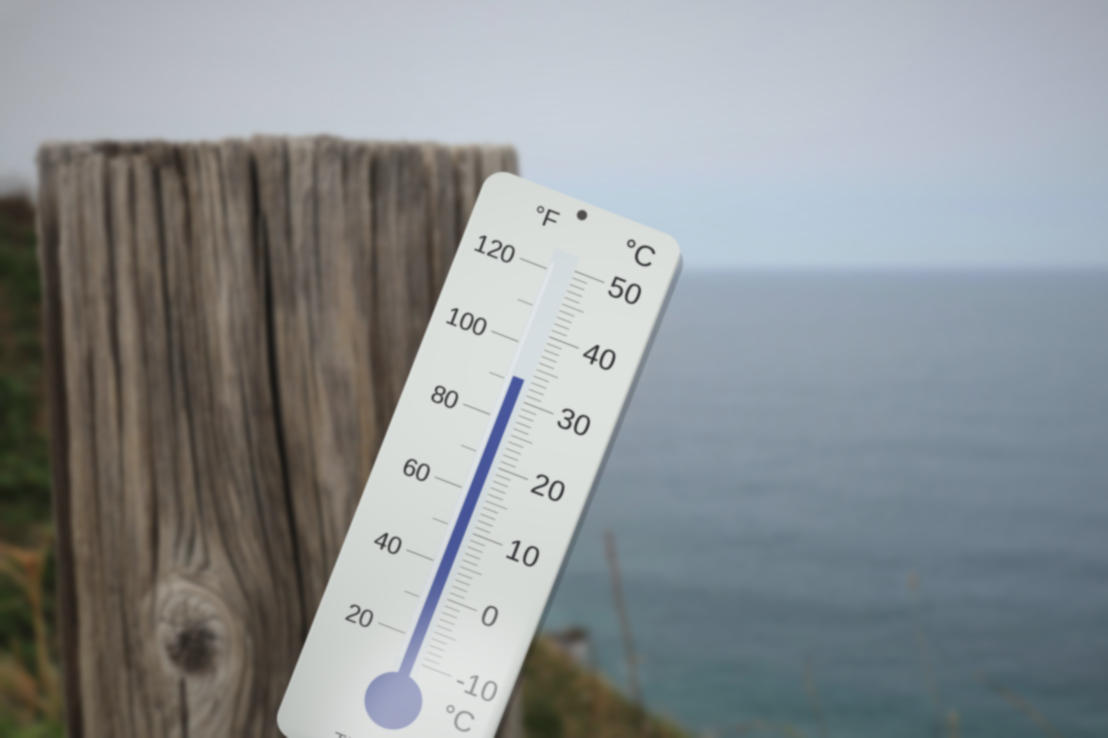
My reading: 33 °C
